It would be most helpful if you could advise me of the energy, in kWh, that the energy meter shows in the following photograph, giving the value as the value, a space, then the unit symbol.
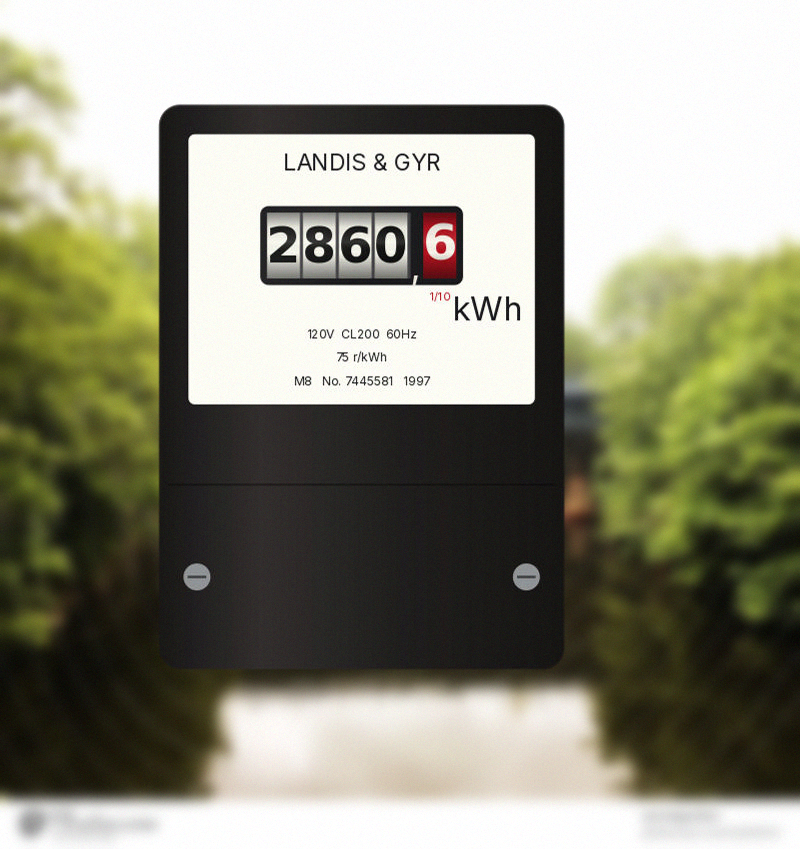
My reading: 2860.6 kWh
